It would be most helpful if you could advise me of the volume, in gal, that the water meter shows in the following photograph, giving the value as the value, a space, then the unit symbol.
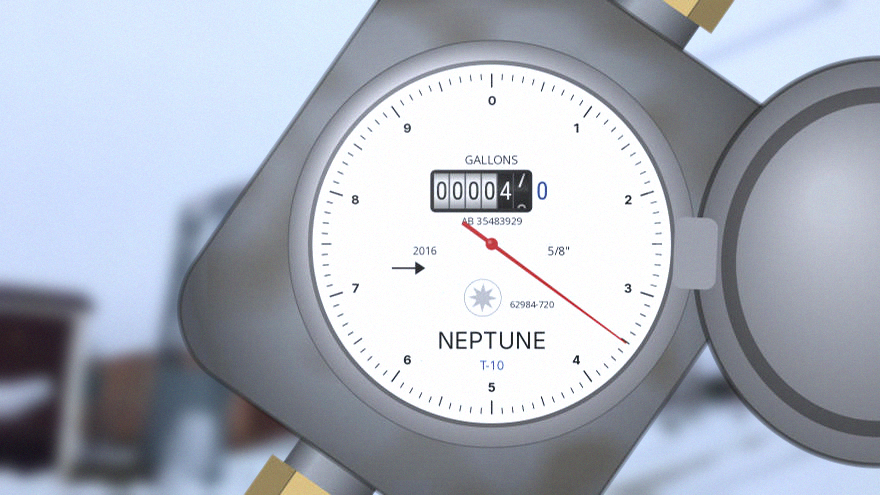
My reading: 473.5 gal
